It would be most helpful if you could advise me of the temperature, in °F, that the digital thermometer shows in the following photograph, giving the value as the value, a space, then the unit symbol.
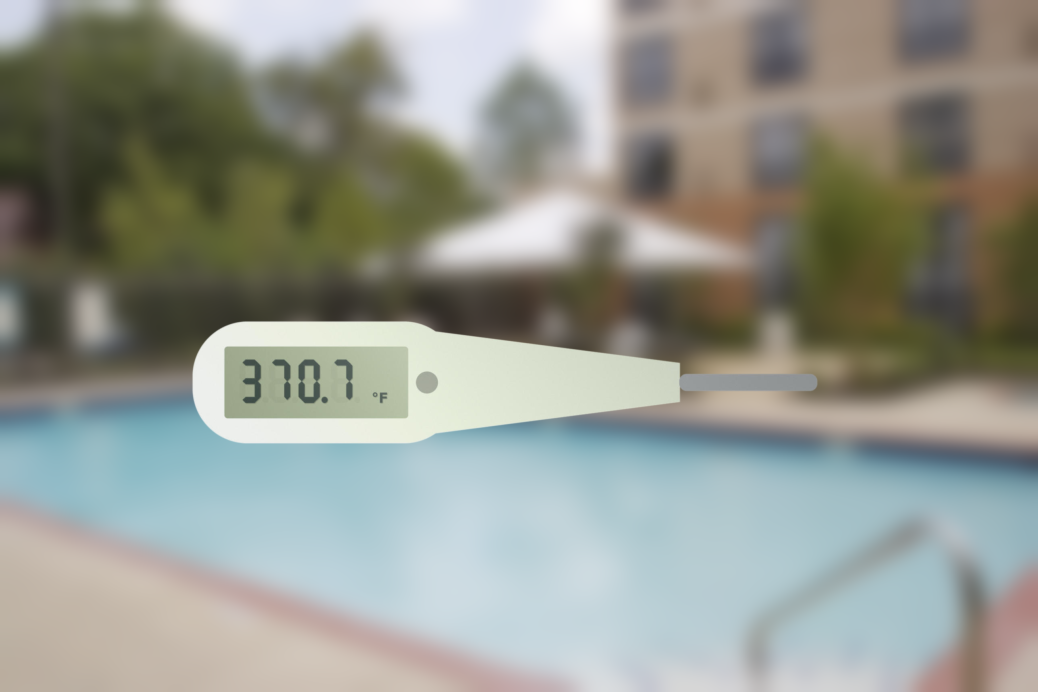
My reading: 370.7 °F
